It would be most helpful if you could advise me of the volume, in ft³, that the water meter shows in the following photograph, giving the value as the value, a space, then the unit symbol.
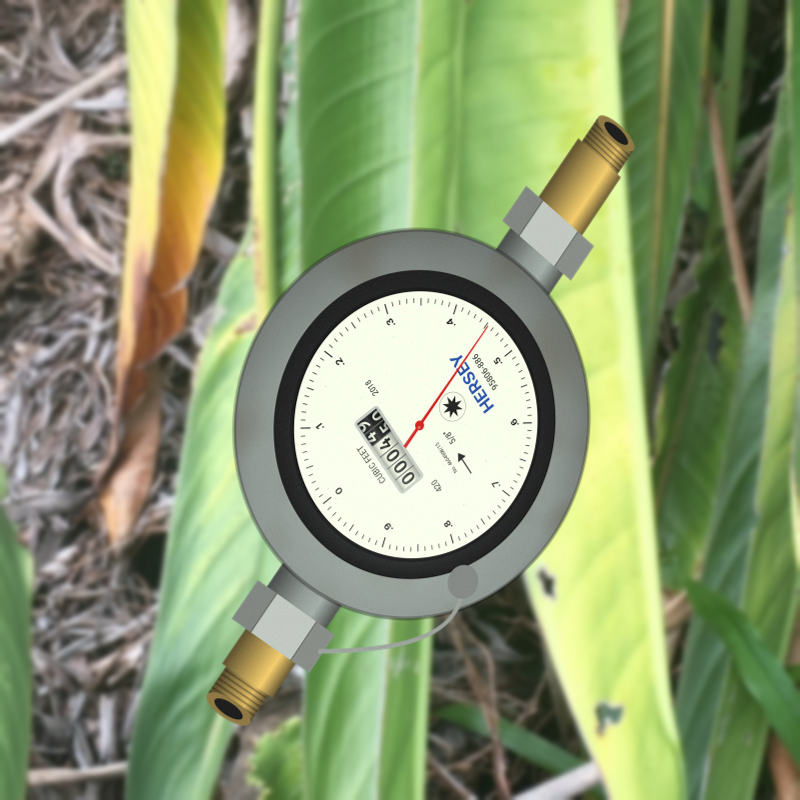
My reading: 449.45 ft³
